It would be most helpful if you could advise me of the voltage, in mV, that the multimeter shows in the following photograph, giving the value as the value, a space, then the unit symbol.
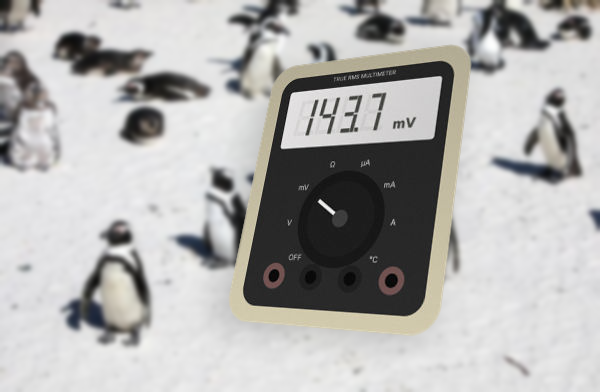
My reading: 143.7 mV
